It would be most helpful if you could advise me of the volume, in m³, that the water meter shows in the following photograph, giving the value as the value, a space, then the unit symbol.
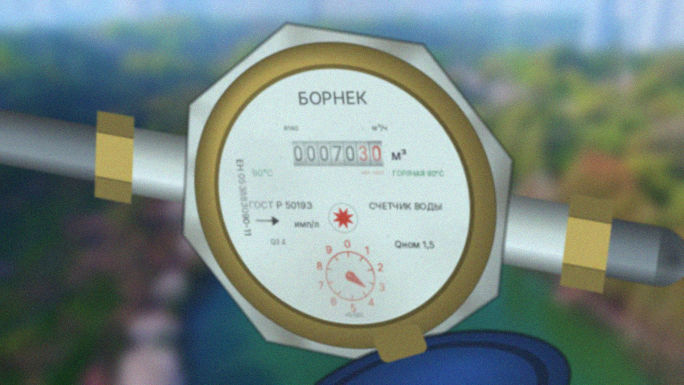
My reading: 70.303 m³
